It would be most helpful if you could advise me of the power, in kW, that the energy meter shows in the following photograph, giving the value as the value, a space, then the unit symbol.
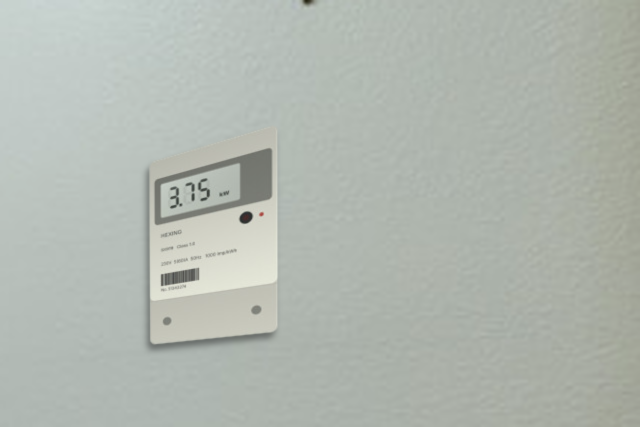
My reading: 3.75 kW
